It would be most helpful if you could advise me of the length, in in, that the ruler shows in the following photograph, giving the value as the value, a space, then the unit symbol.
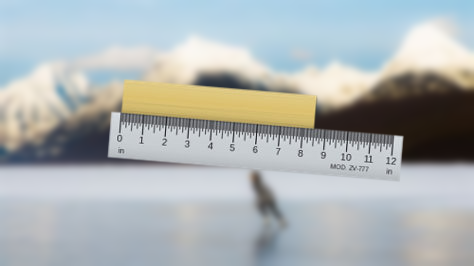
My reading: 8.5 in
